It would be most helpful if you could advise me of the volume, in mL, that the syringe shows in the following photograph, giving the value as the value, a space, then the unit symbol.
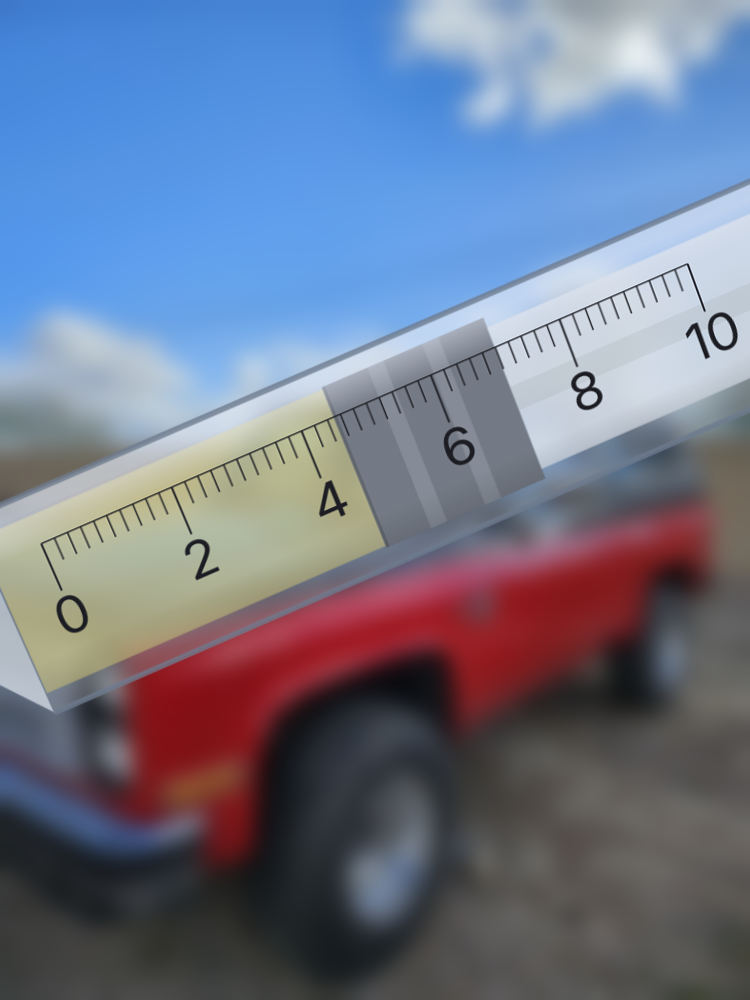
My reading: 4.5 mL
